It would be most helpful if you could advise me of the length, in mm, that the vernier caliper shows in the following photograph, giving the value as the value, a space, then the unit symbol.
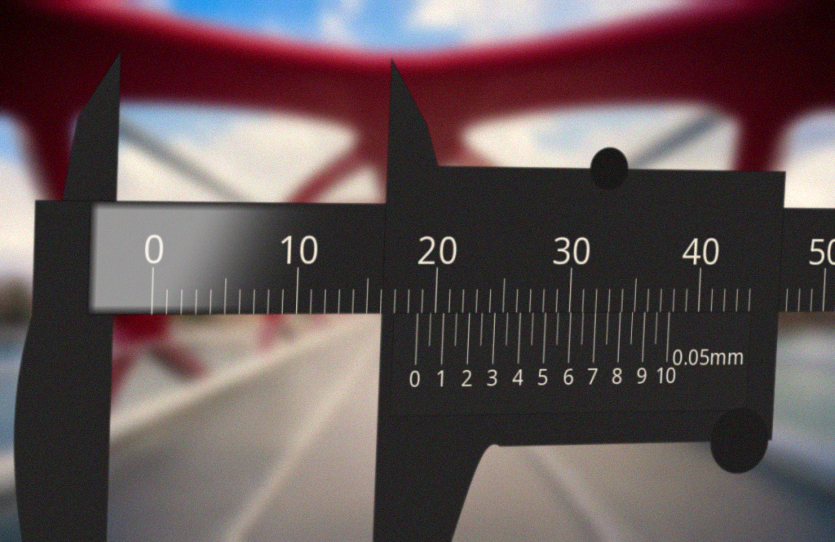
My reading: 18.7 mm
